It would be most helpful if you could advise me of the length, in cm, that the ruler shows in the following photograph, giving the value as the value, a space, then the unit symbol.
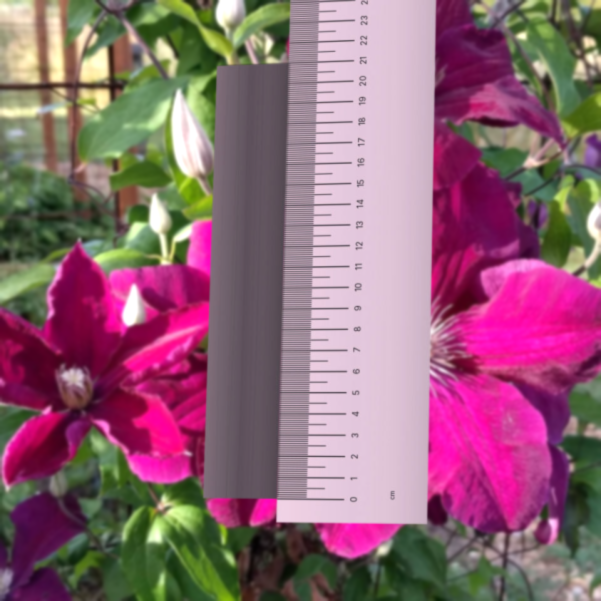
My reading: 21 cm
